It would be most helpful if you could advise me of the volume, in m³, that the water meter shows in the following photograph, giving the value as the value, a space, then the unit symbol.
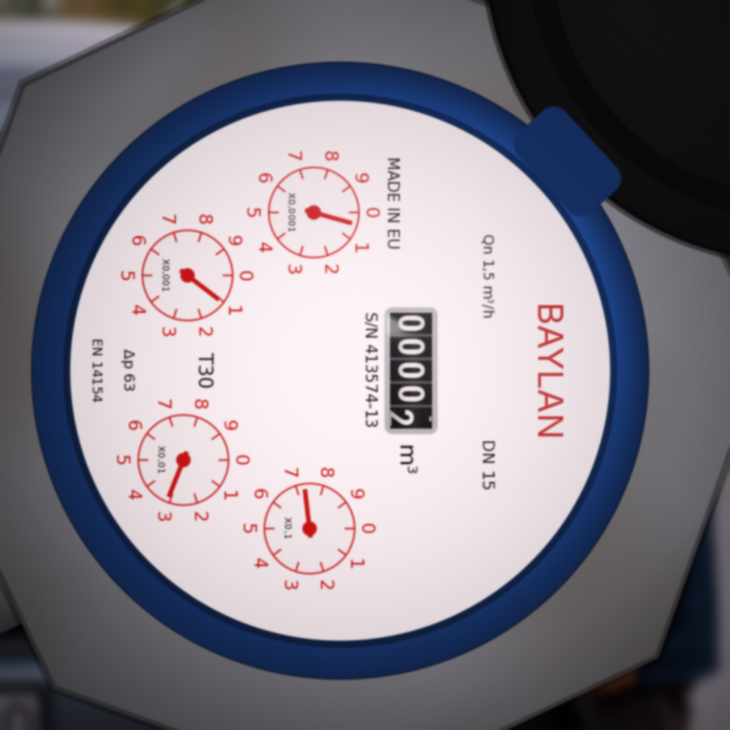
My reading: 1.7310 m³
